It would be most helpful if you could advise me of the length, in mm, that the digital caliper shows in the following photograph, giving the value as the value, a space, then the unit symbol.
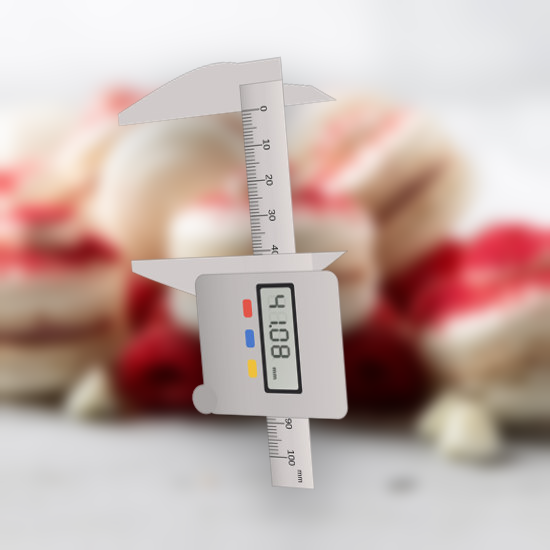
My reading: 41.08 mm
